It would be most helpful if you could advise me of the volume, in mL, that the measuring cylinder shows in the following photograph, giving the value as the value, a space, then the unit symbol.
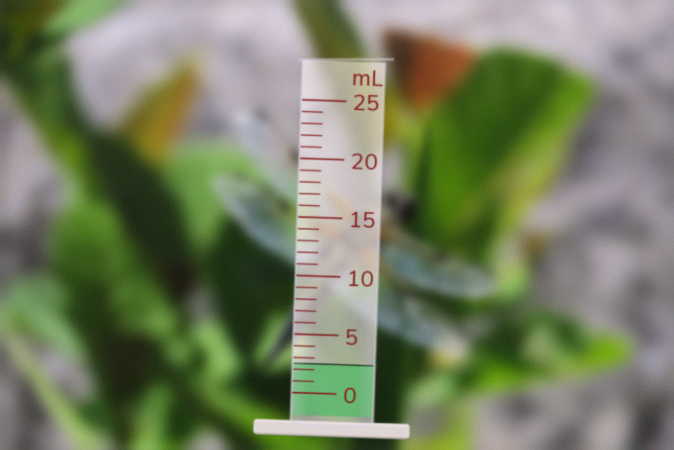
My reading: 2.5 mL
